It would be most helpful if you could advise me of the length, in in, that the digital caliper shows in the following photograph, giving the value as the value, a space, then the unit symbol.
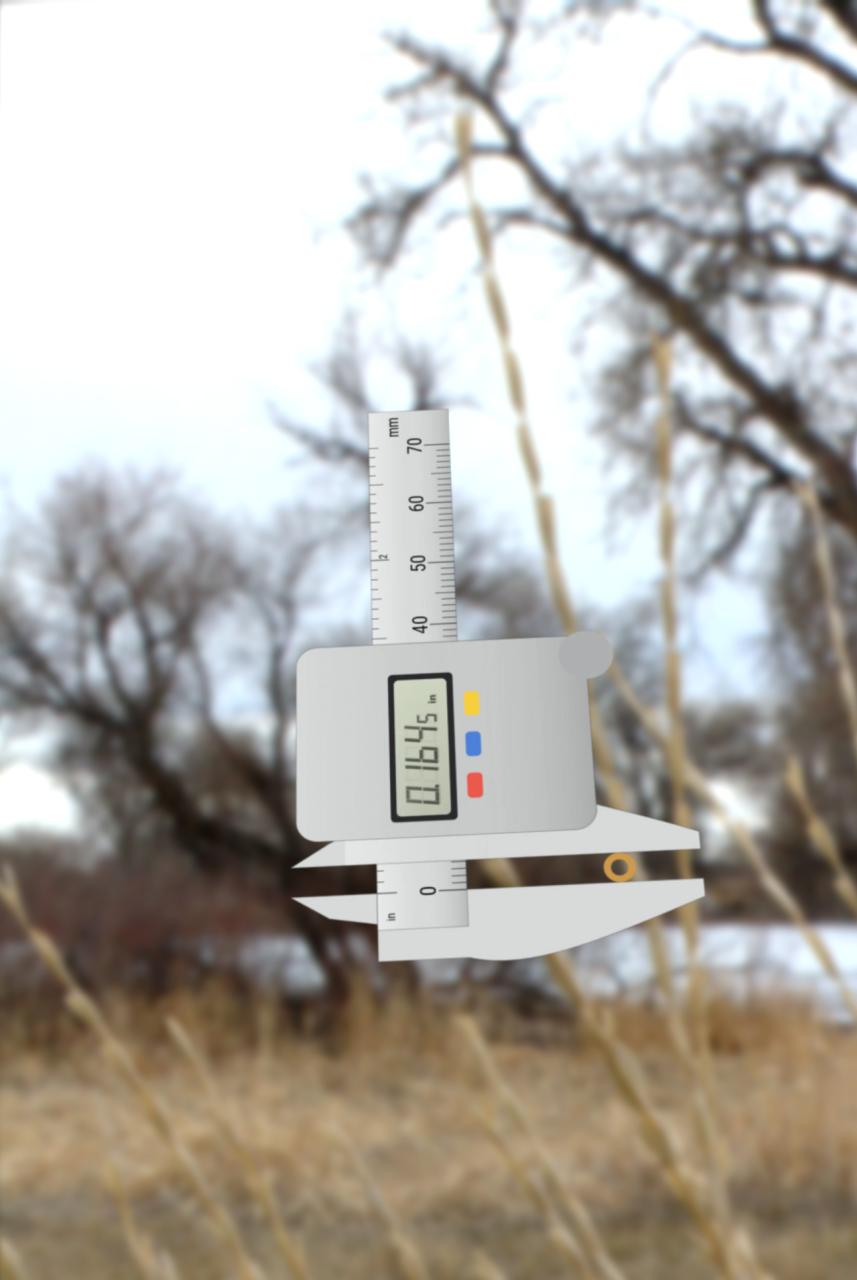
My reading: 0.1645 in
